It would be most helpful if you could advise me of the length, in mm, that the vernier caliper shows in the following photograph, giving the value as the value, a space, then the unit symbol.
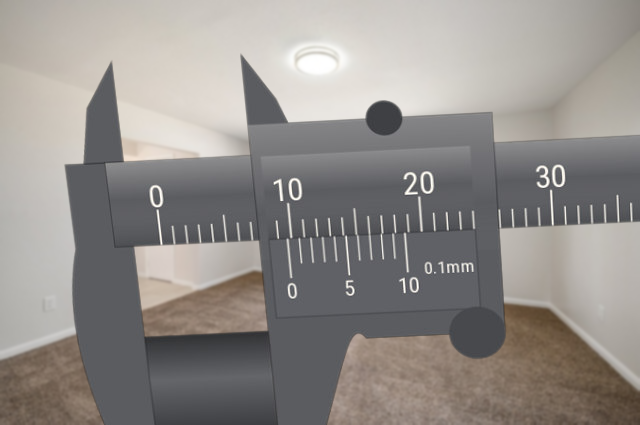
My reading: 9.7 mm
